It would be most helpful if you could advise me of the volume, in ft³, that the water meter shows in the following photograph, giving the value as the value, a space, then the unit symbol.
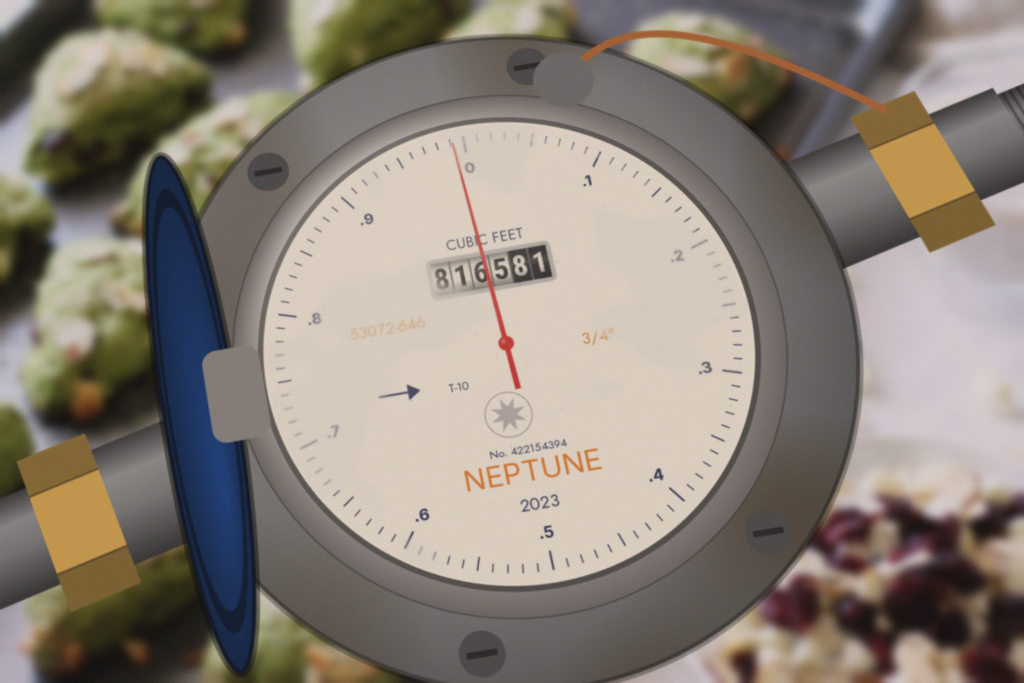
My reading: 816580.99 ft³
